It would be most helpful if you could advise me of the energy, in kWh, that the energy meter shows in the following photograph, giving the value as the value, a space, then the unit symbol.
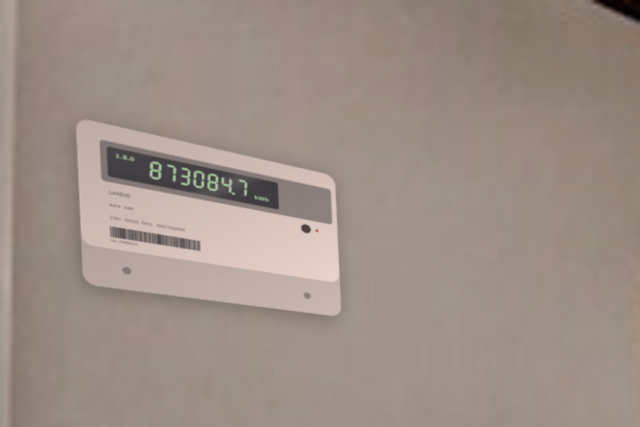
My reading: 873084.7 kWh
